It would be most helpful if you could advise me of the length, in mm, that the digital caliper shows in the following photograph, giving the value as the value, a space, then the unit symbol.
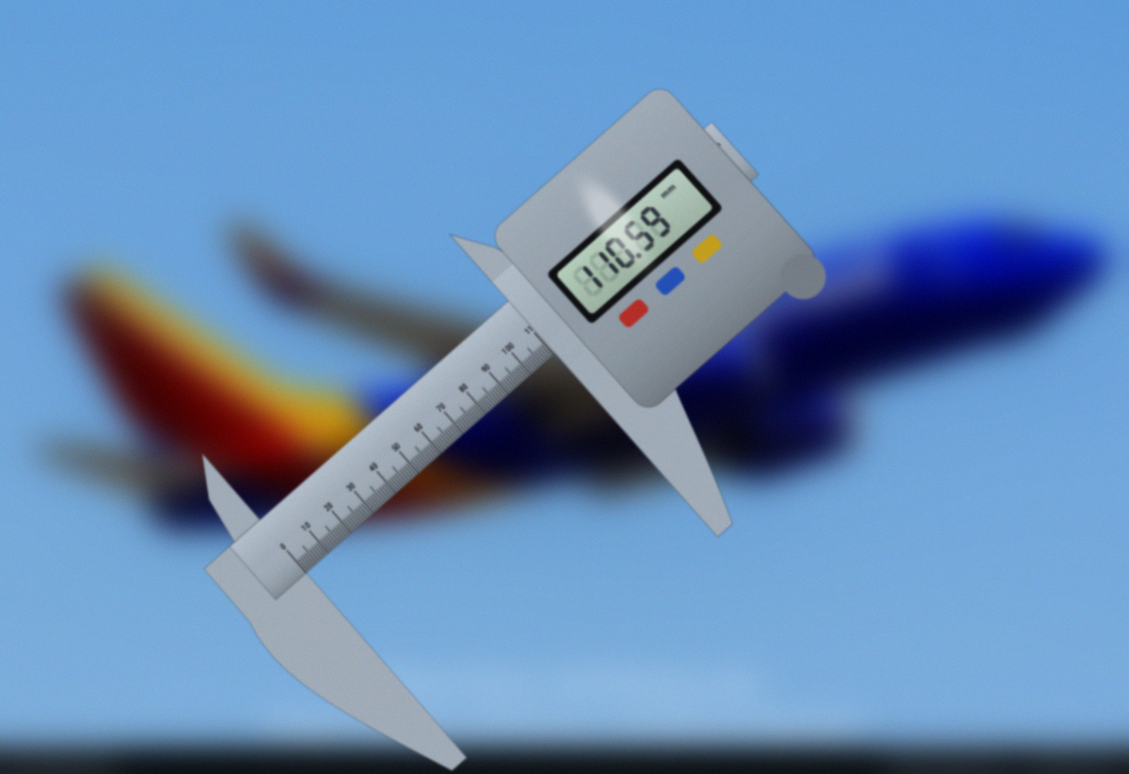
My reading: 110.59 mm
